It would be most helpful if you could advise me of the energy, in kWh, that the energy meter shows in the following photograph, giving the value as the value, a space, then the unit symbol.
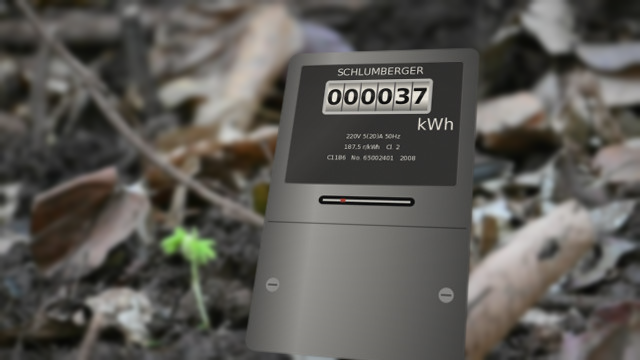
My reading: 37 kWh
